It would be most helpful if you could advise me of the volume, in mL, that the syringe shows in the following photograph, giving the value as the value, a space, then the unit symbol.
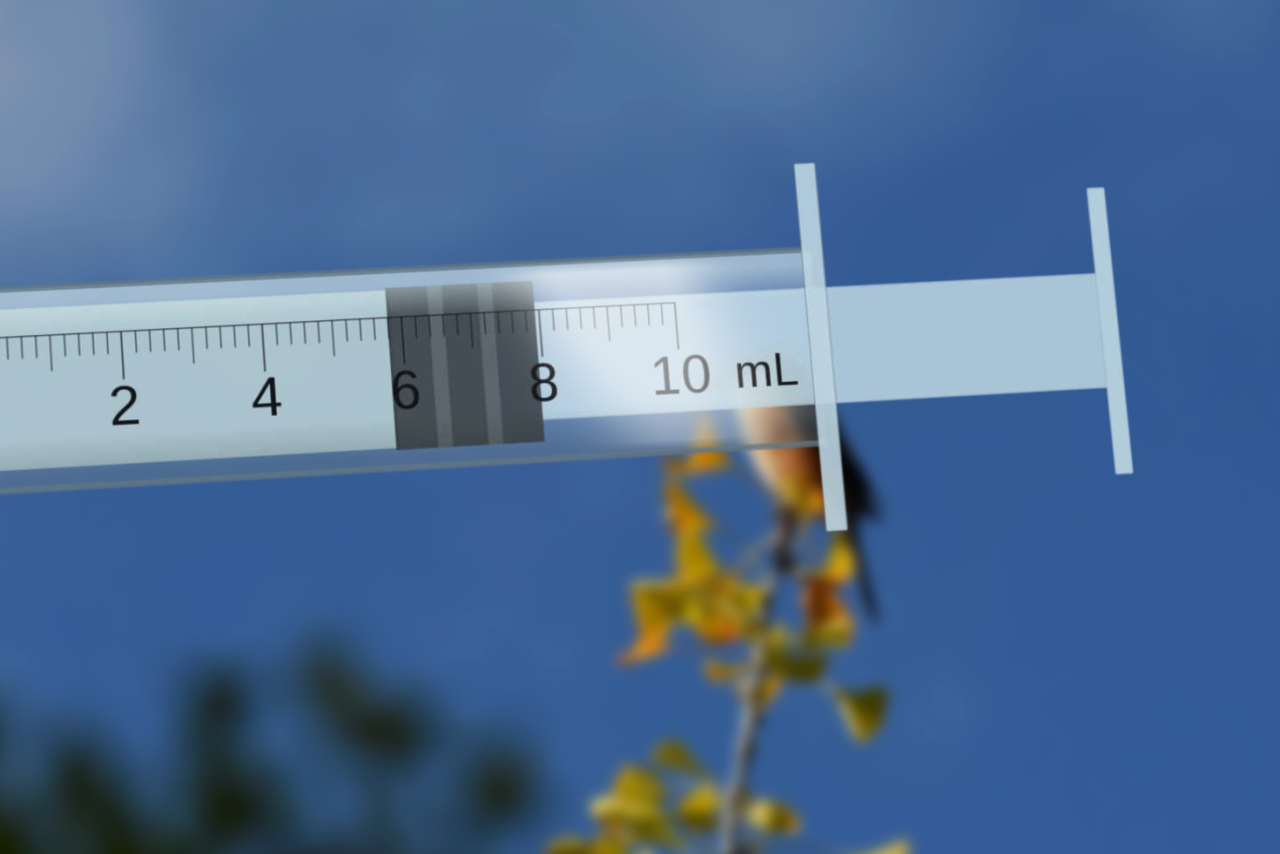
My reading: 5.8 mL
